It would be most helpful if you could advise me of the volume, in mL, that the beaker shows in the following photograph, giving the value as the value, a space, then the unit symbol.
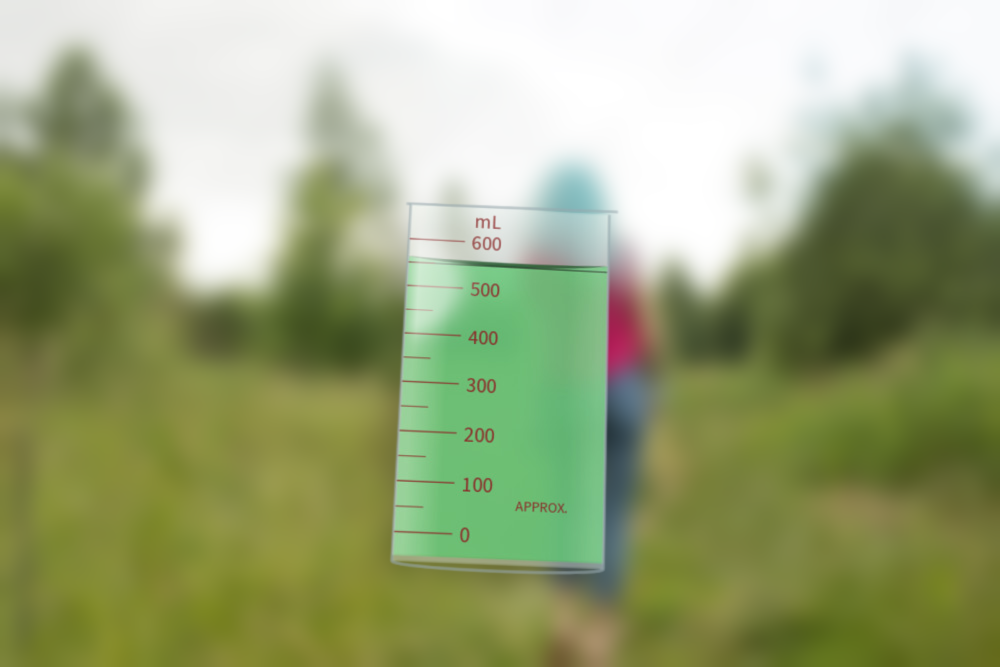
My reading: 550 mL
